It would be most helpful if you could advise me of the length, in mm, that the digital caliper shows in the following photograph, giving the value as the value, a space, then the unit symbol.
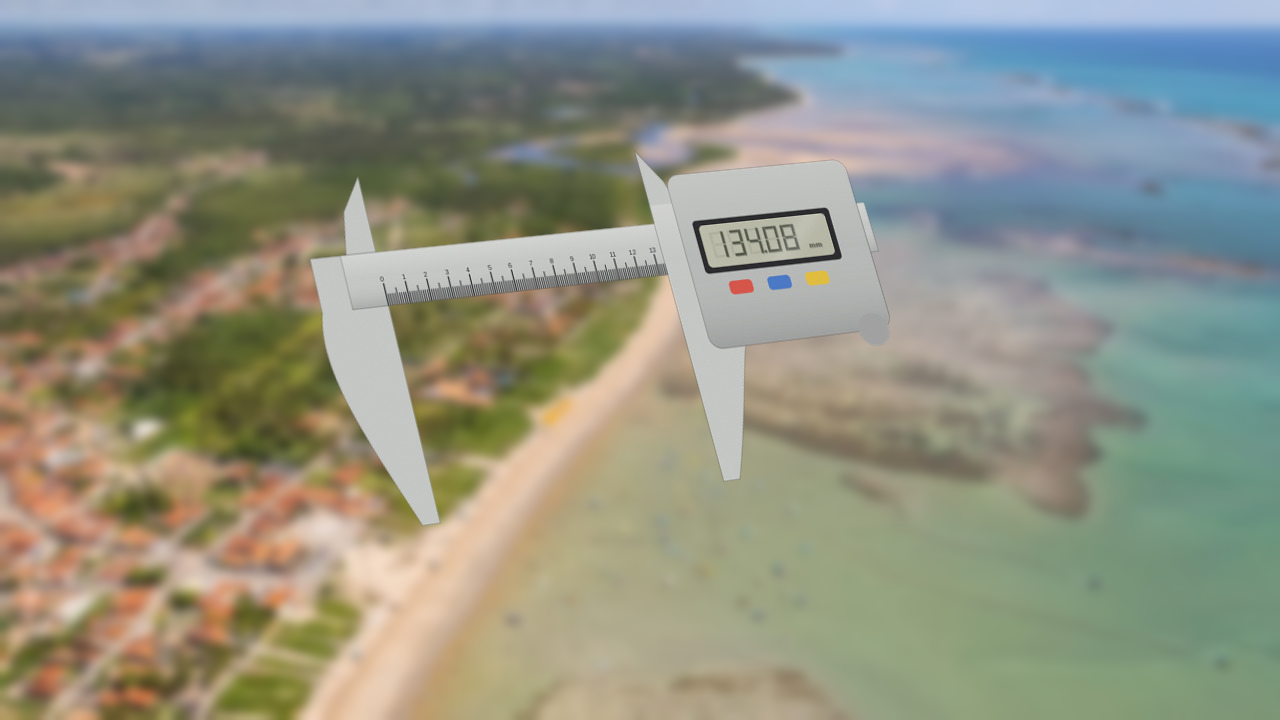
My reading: 134.08 mm
